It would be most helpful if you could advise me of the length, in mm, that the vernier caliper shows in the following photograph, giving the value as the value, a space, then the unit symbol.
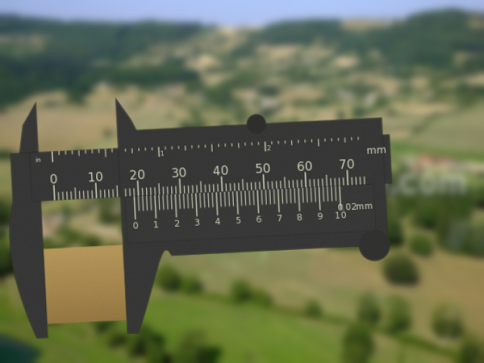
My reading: 19.0 mm
